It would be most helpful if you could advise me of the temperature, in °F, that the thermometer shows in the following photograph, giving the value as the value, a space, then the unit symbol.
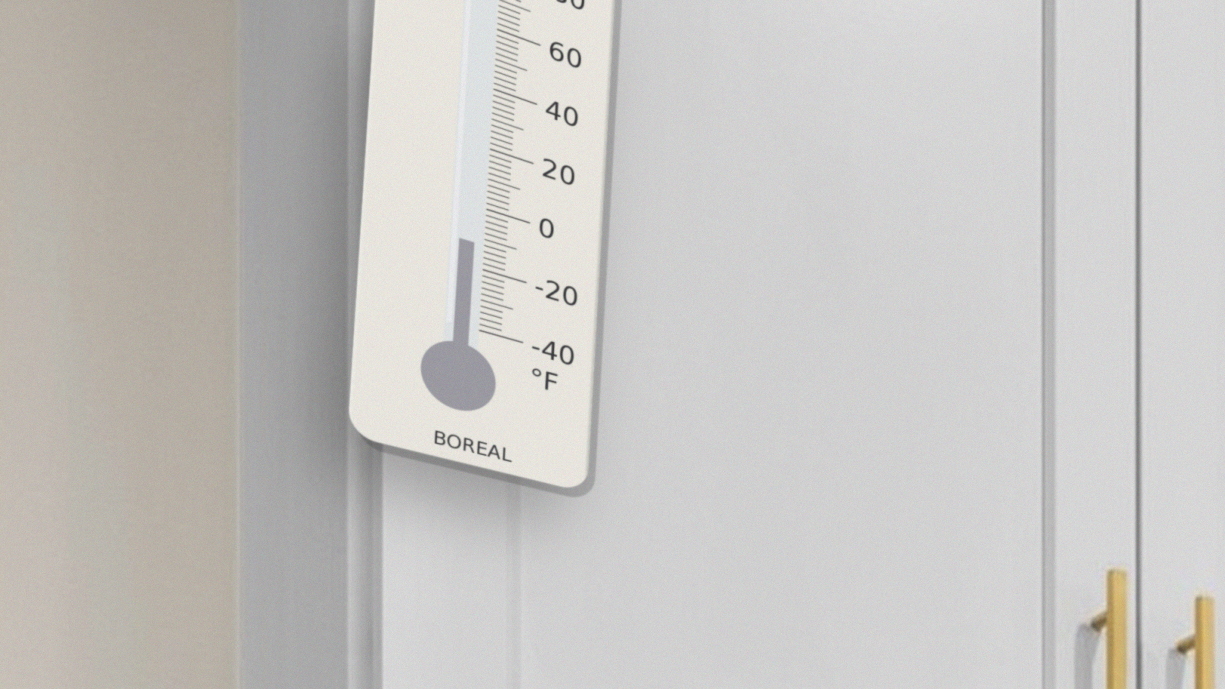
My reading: -12 °F
